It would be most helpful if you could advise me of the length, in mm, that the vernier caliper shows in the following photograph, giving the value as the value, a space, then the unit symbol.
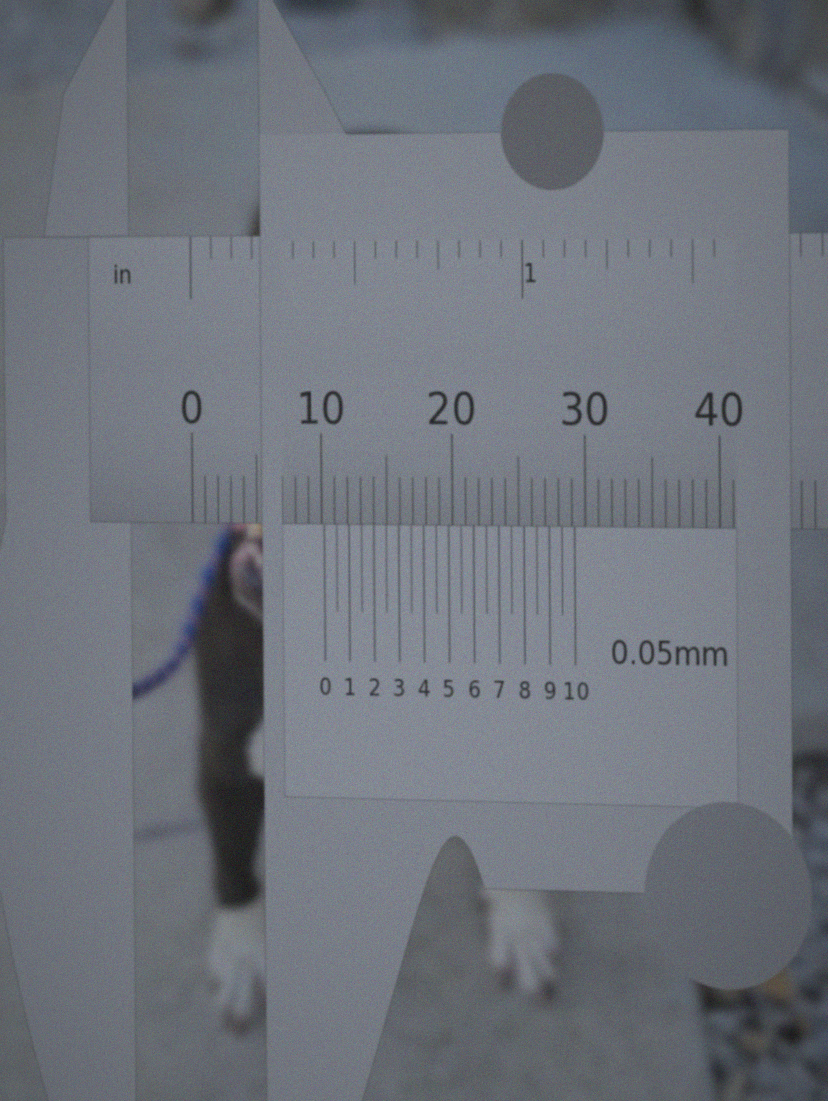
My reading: 10.2 mm
